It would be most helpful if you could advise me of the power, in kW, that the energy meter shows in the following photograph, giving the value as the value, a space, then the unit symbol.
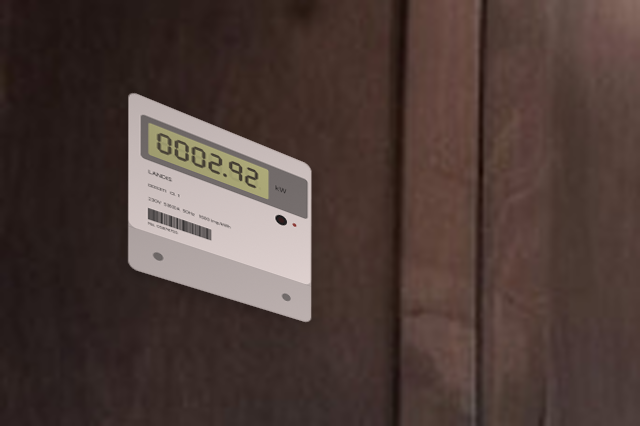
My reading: 2.92 kW
